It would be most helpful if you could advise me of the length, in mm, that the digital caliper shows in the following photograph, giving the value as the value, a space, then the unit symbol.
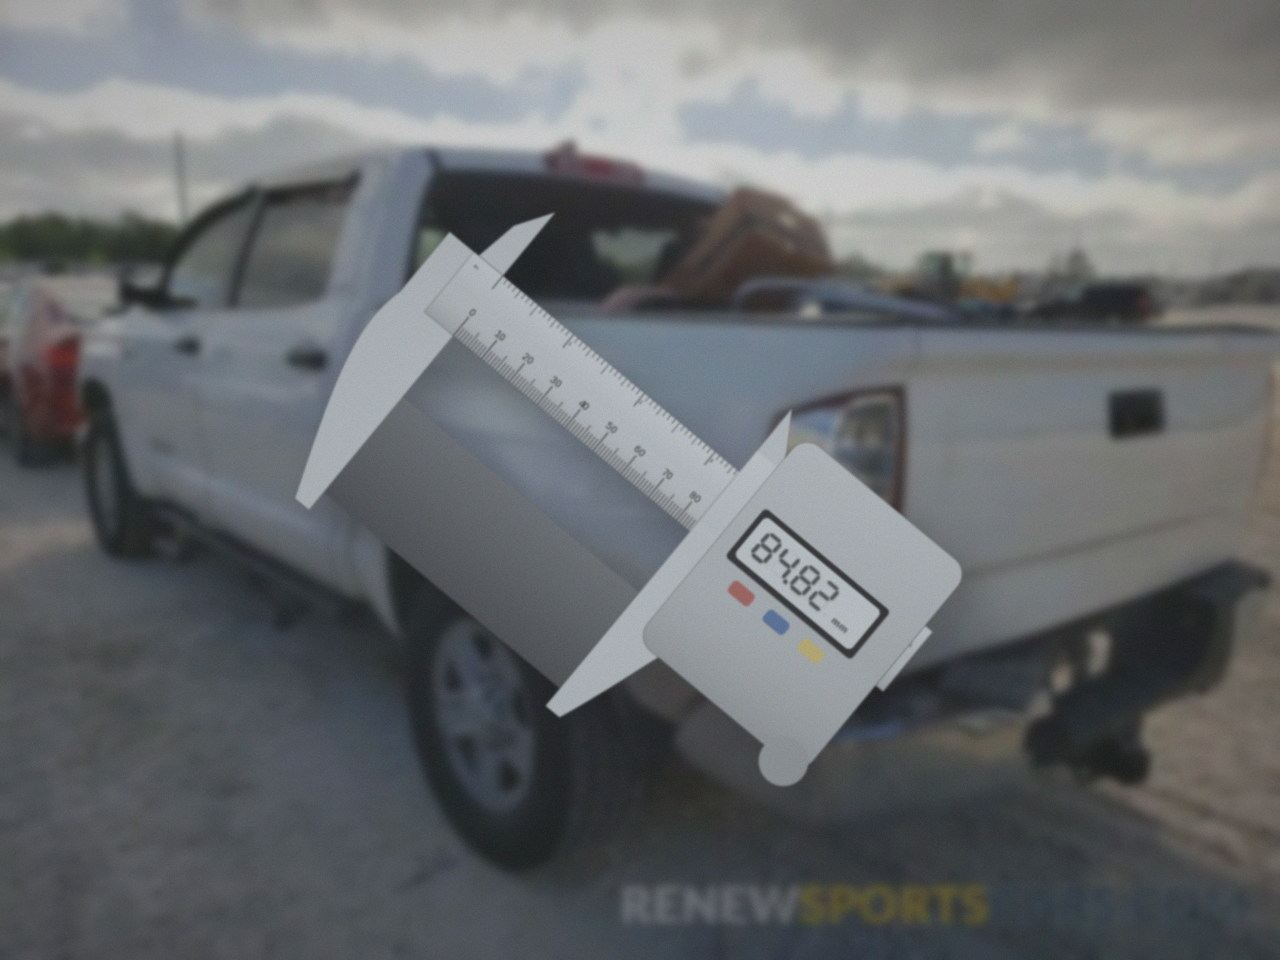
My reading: 84.82 mm
